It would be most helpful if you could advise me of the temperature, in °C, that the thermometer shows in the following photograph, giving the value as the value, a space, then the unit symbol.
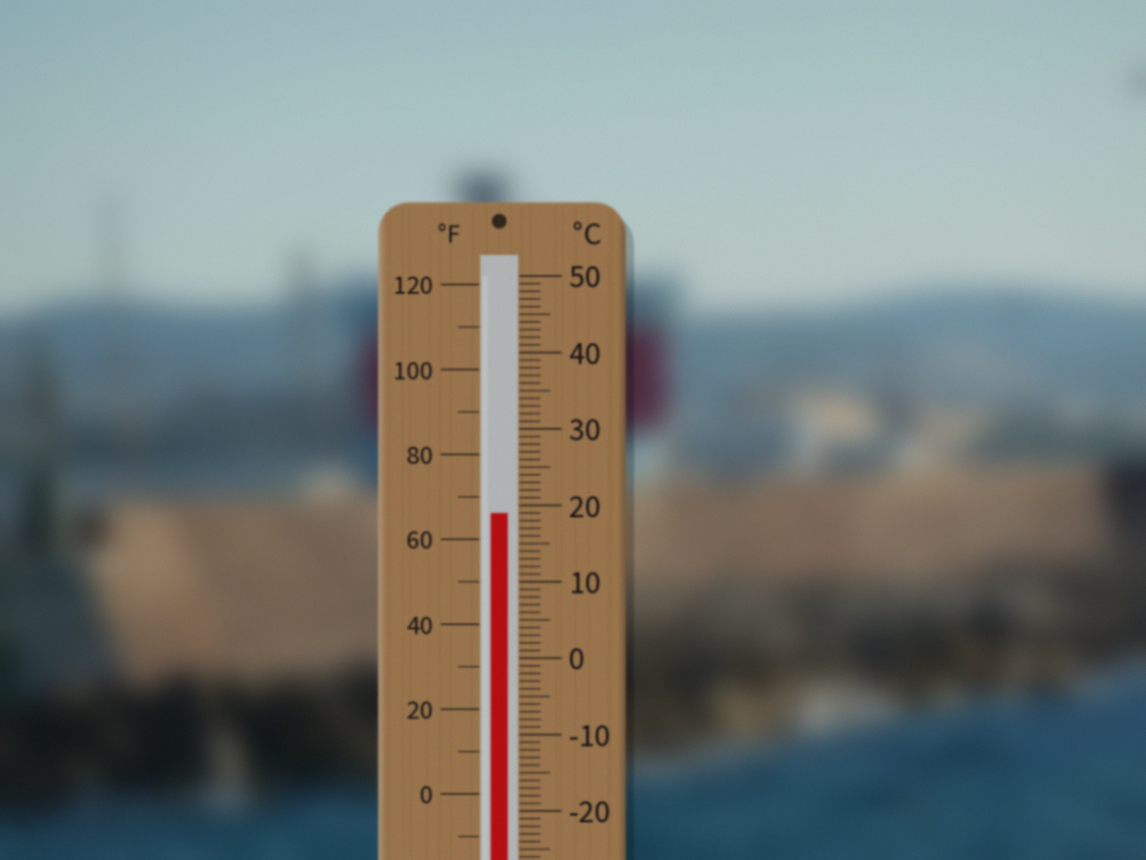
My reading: 19 °C
